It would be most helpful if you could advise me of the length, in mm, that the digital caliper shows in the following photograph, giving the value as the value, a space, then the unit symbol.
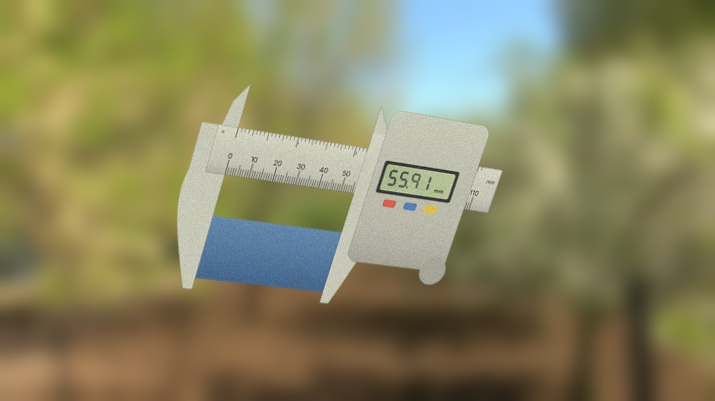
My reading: 55.91 mm
